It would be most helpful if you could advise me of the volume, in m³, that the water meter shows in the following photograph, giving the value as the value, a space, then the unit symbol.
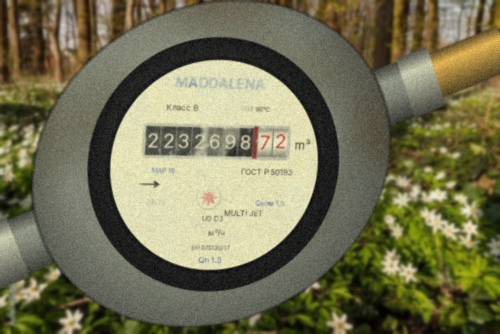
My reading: 2232698.72 m³
